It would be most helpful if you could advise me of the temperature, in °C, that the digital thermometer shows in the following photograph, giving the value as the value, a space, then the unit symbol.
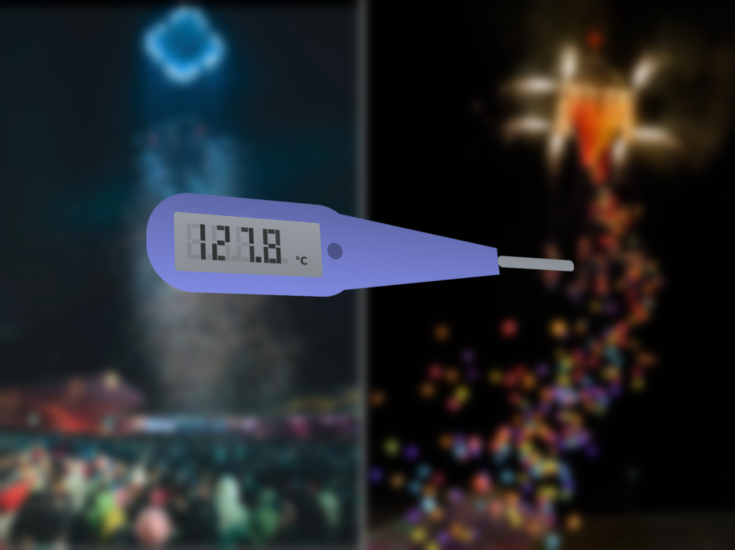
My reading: 127.8 °C
